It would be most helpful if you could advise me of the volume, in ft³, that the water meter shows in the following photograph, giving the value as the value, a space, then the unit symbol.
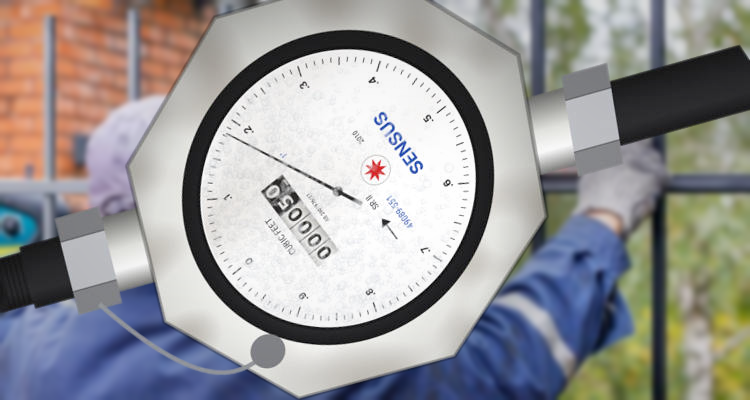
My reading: 50.18 ft³
